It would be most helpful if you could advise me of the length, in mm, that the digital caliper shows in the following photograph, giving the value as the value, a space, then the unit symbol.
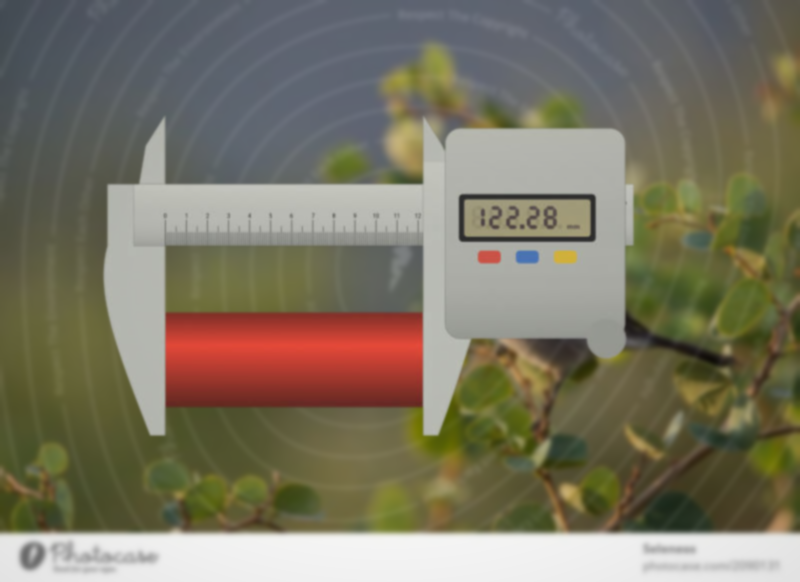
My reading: 122.28 mm
